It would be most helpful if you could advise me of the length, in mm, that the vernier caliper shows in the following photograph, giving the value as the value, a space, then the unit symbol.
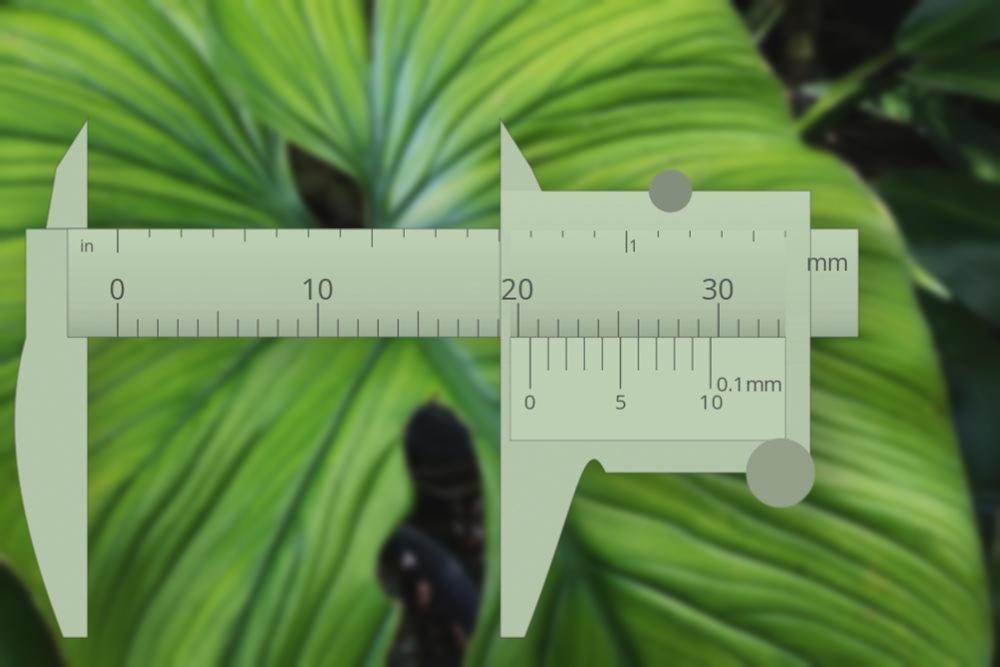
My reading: 20.6 mm
